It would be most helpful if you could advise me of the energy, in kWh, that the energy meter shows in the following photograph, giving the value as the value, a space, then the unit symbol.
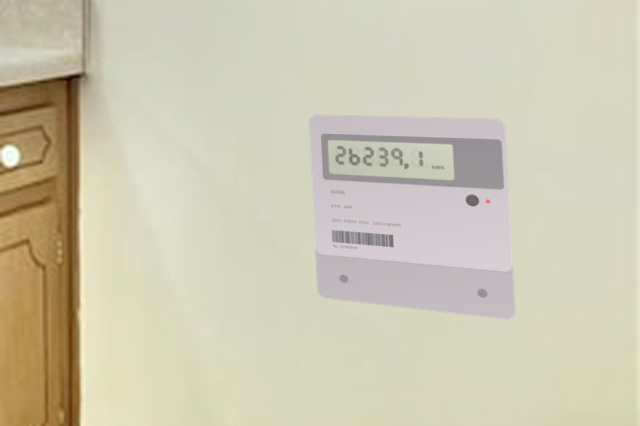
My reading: 26239.1 kWh
